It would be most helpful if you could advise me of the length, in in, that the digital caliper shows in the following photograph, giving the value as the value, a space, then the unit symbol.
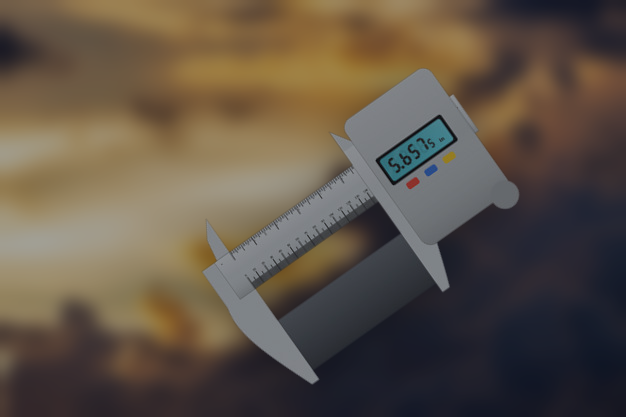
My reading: 5.6575 in
